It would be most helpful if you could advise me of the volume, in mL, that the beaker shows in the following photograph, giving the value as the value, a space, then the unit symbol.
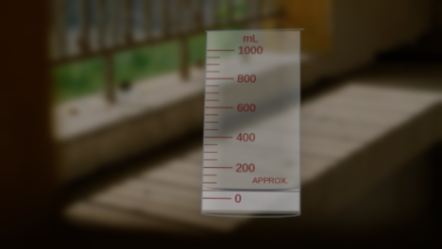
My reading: 50 mL
